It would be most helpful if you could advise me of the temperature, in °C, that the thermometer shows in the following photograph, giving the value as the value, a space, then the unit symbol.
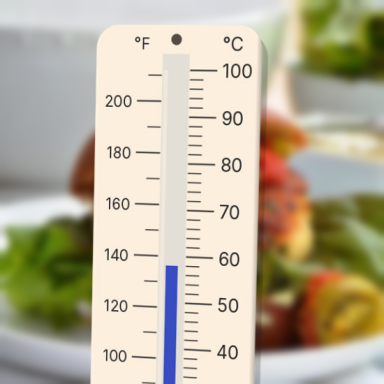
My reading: 58 °C
